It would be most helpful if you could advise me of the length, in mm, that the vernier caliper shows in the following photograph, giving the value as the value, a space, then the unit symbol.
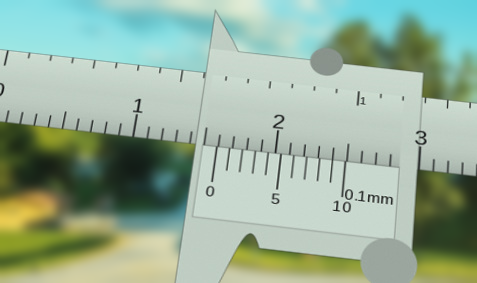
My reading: 15.9 mm
